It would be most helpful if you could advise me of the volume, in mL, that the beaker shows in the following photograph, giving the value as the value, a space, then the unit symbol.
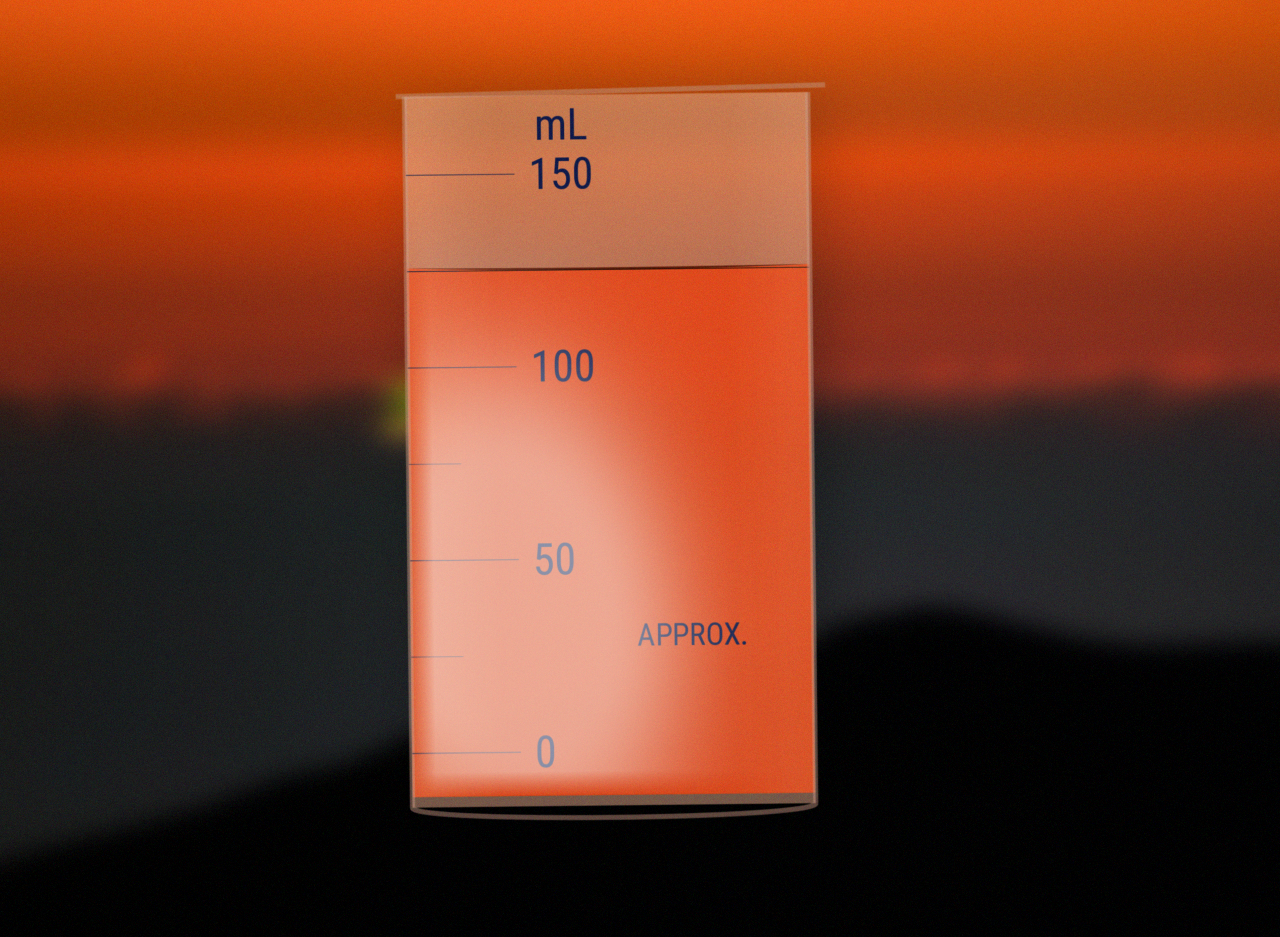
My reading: 125 mL
